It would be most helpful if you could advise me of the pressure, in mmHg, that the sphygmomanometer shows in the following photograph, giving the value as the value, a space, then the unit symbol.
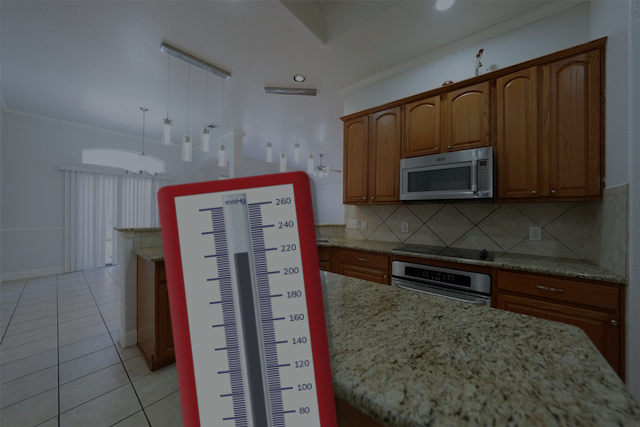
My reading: 220 mmHg
